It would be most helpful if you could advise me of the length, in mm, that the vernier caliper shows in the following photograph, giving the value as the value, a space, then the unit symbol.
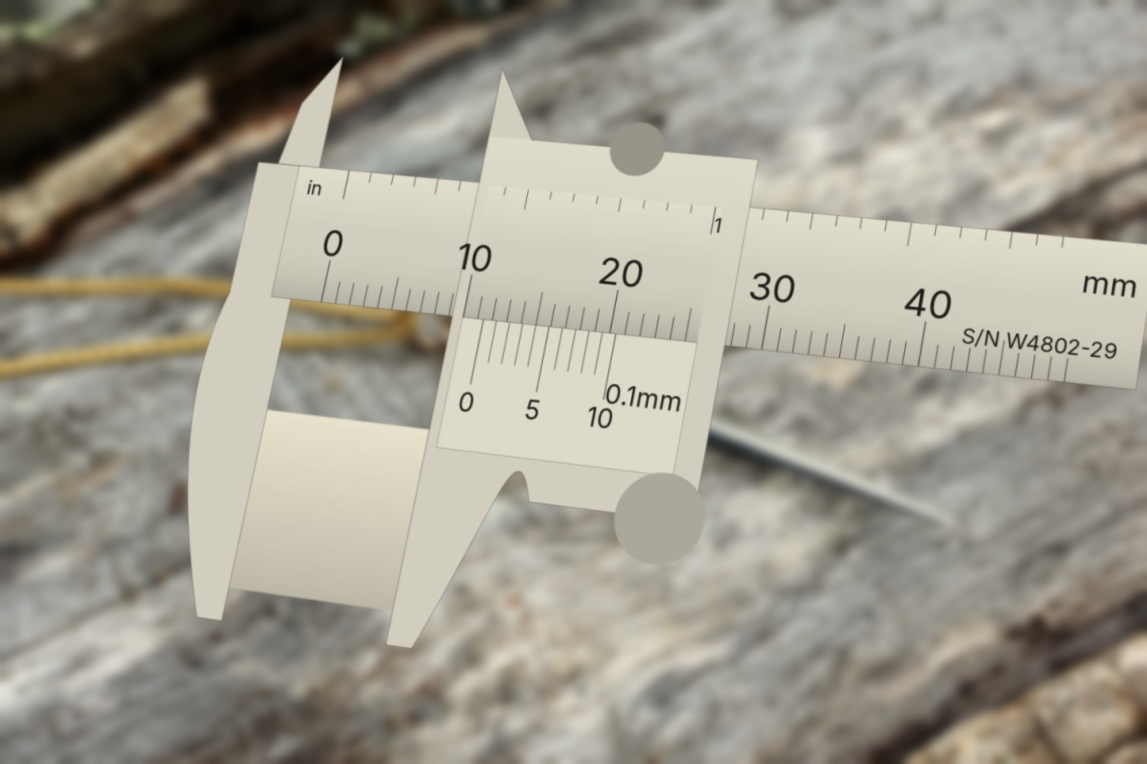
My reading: 11.4 mm
